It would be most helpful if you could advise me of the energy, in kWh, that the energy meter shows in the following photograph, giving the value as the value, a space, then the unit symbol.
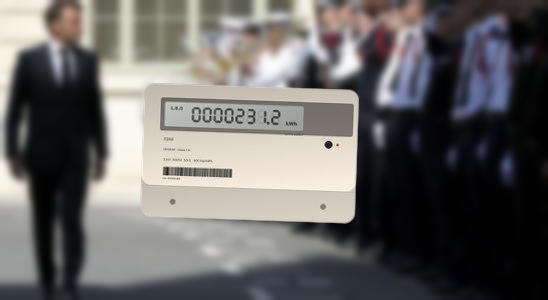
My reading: 231.2 kWh
